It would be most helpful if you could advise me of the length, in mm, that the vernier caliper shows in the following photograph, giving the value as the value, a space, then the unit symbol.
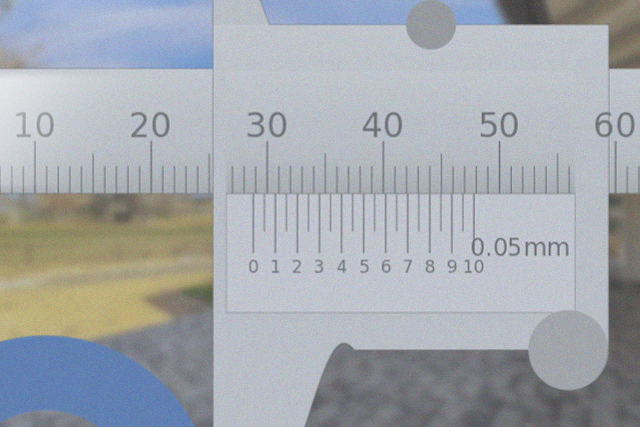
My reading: 28.8 mm
